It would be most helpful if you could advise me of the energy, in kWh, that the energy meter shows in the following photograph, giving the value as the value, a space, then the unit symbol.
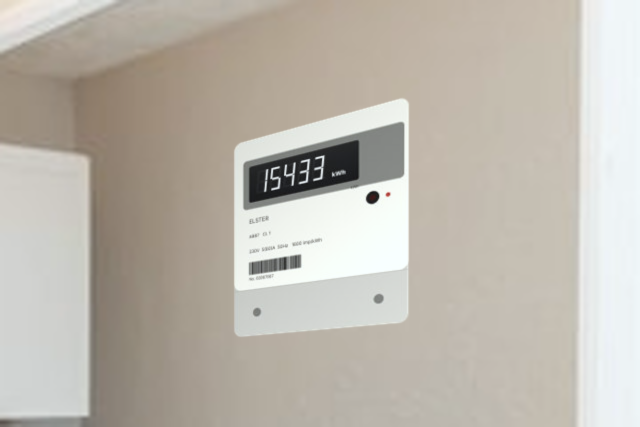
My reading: 15433 kWh
